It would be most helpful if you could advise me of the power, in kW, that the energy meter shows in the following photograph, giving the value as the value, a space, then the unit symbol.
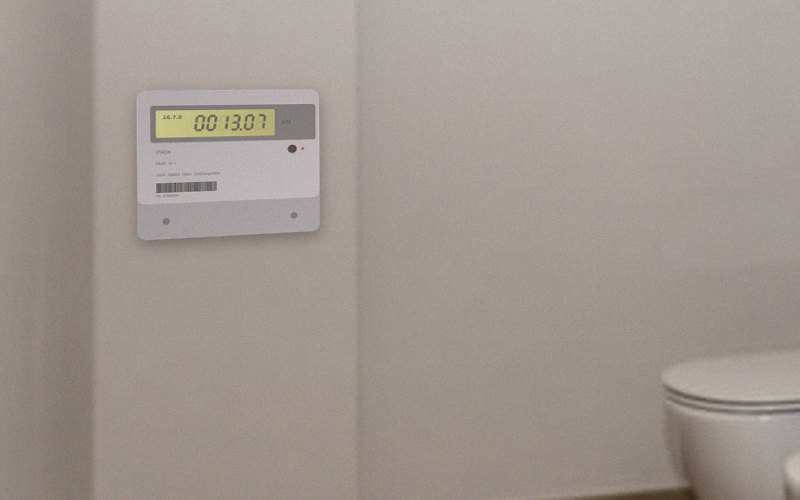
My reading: 13.07 kW
